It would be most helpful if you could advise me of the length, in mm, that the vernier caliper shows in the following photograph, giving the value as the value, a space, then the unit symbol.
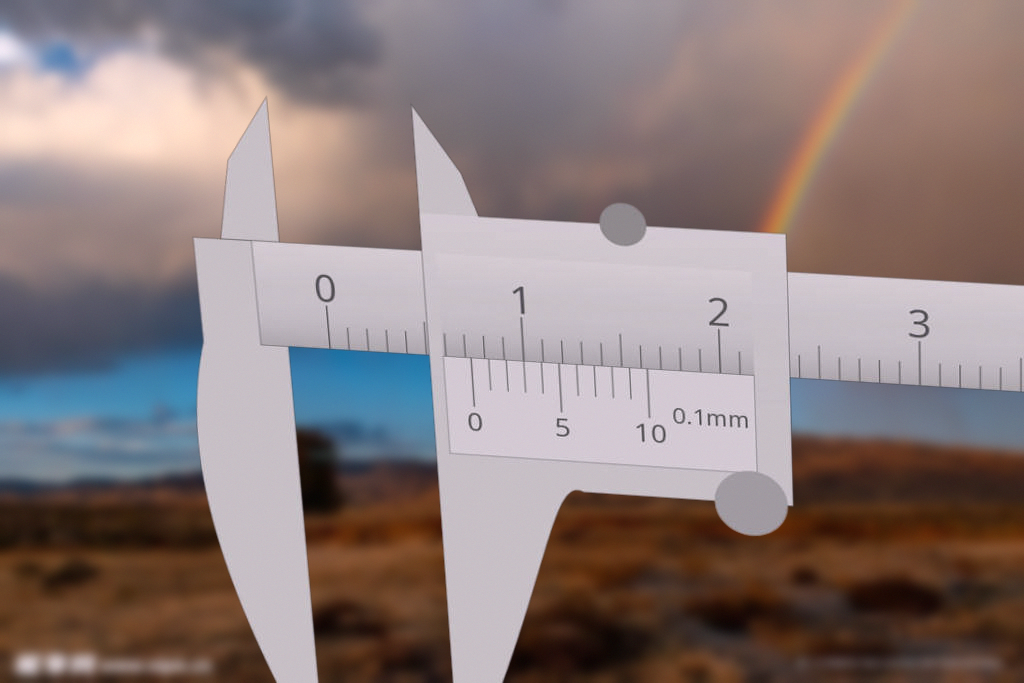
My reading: 7.3 mm
